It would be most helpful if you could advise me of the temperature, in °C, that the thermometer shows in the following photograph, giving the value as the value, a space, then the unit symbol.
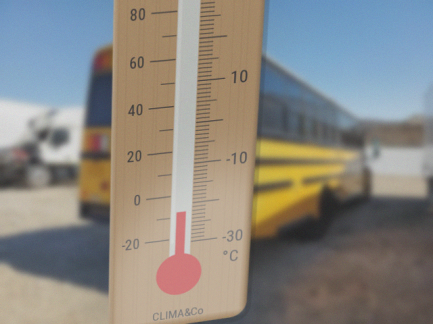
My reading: -22 °C
